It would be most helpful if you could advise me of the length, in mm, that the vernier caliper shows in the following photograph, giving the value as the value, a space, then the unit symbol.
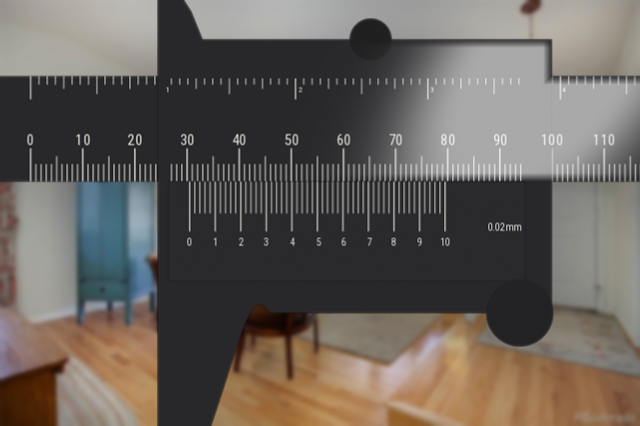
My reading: 30.5 mm
